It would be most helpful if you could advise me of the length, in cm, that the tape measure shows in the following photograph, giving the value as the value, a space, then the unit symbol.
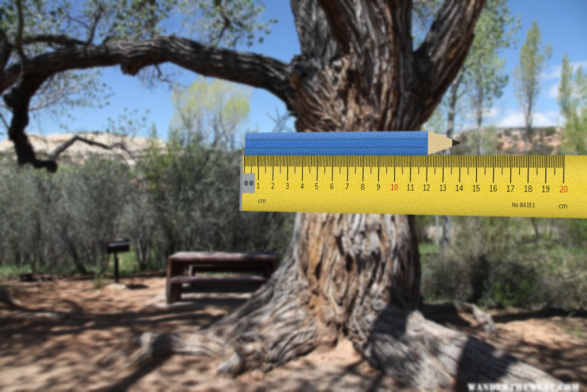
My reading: 14 cm
